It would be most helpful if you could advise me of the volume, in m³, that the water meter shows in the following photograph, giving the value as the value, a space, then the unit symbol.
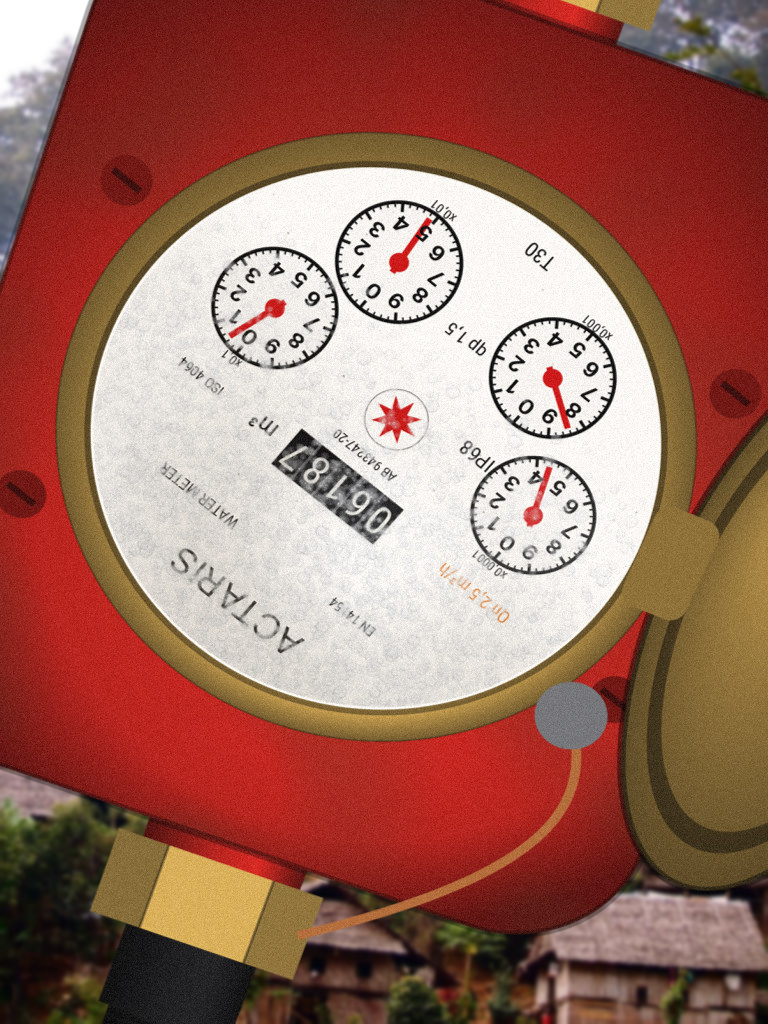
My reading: 6187.0484 m³
